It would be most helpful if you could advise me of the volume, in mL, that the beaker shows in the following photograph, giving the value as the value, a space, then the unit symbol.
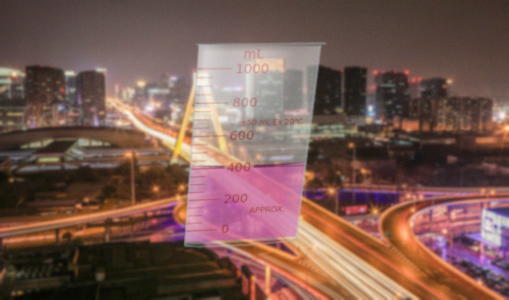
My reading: 400 mL
